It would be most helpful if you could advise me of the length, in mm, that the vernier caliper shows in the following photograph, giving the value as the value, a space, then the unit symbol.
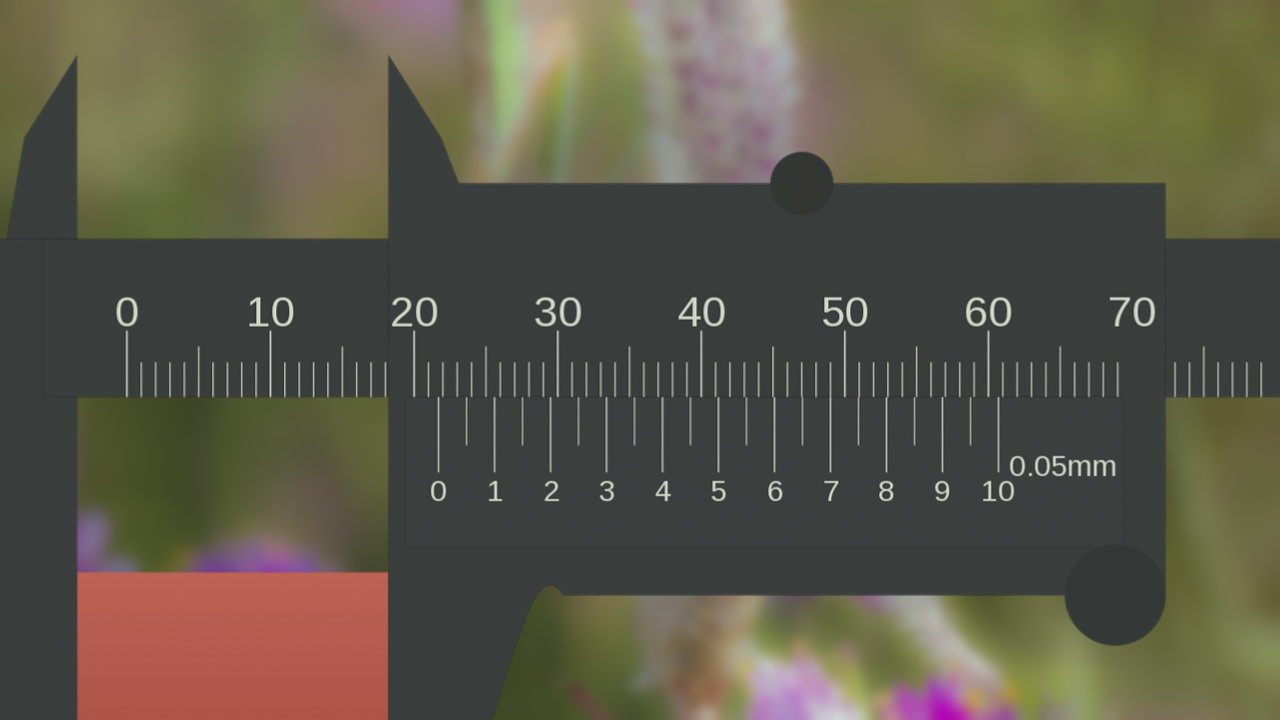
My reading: 21.7 mm
